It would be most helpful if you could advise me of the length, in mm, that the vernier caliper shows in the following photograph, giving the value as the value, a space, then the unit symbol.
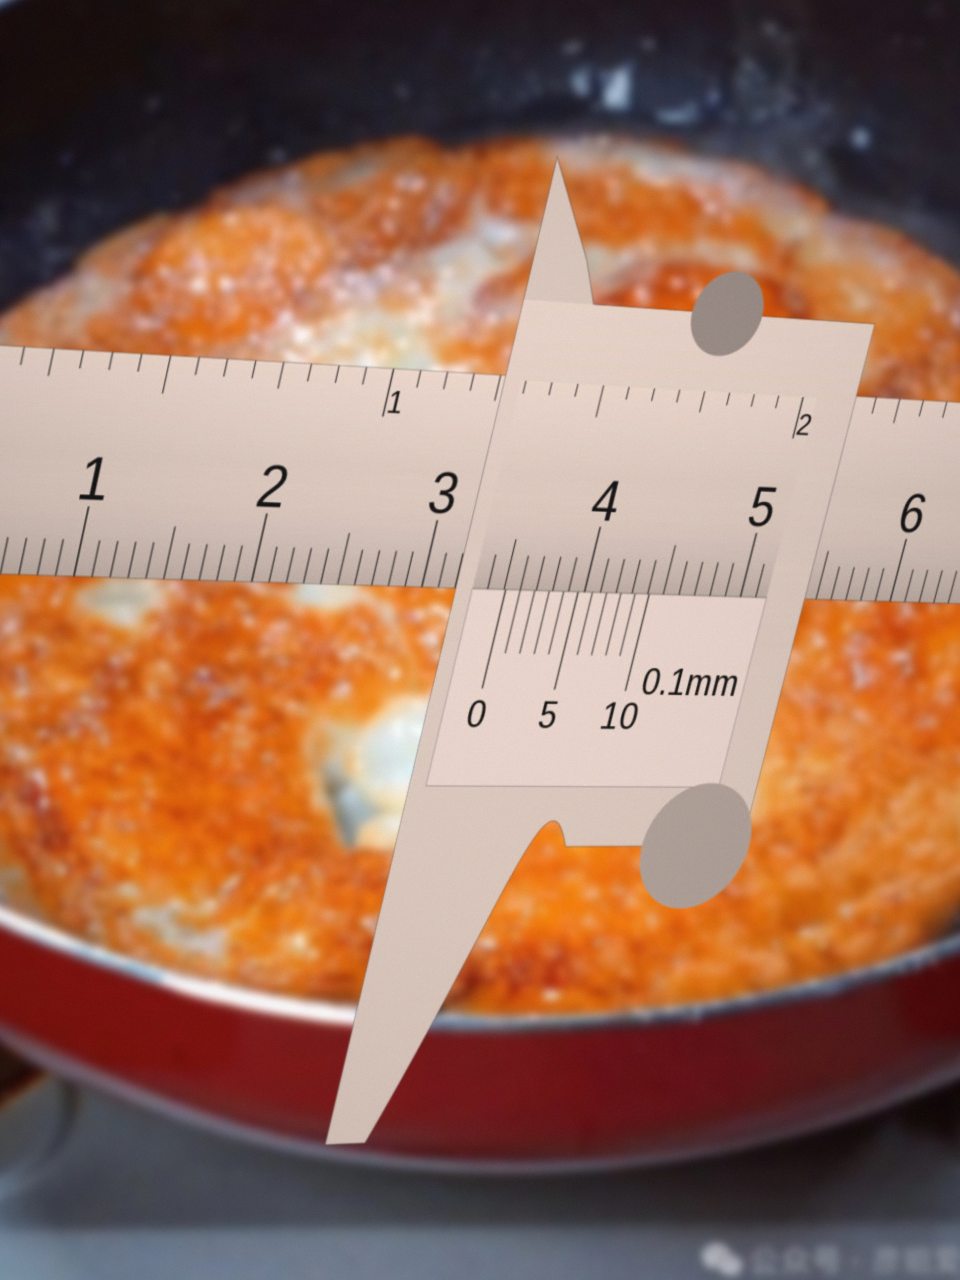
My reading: 35.1 mm
